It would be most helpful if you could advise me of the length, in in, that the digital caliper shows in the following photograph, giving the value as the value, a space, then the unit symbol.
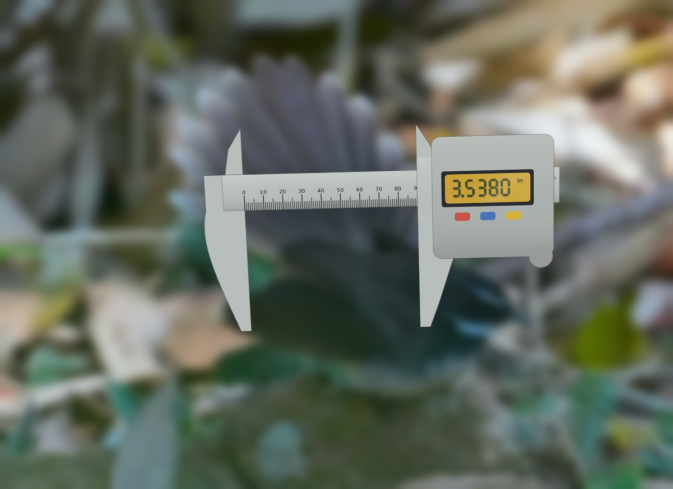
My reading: 3.5380 in
